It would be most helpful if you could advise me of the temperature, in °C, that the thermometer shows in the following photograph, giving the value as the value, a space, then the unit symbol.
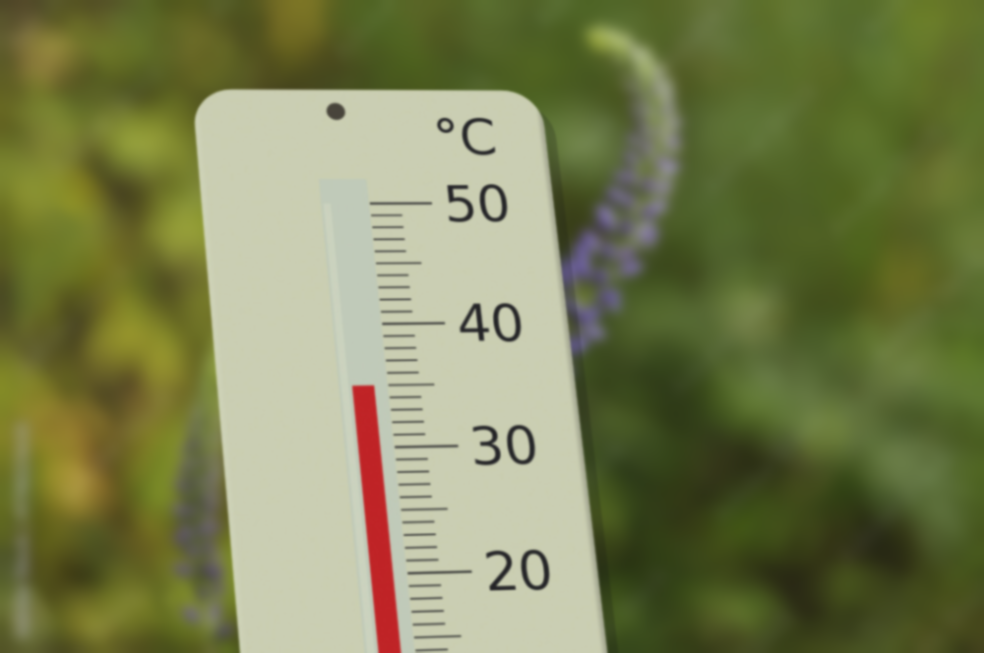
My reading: 35 °C
